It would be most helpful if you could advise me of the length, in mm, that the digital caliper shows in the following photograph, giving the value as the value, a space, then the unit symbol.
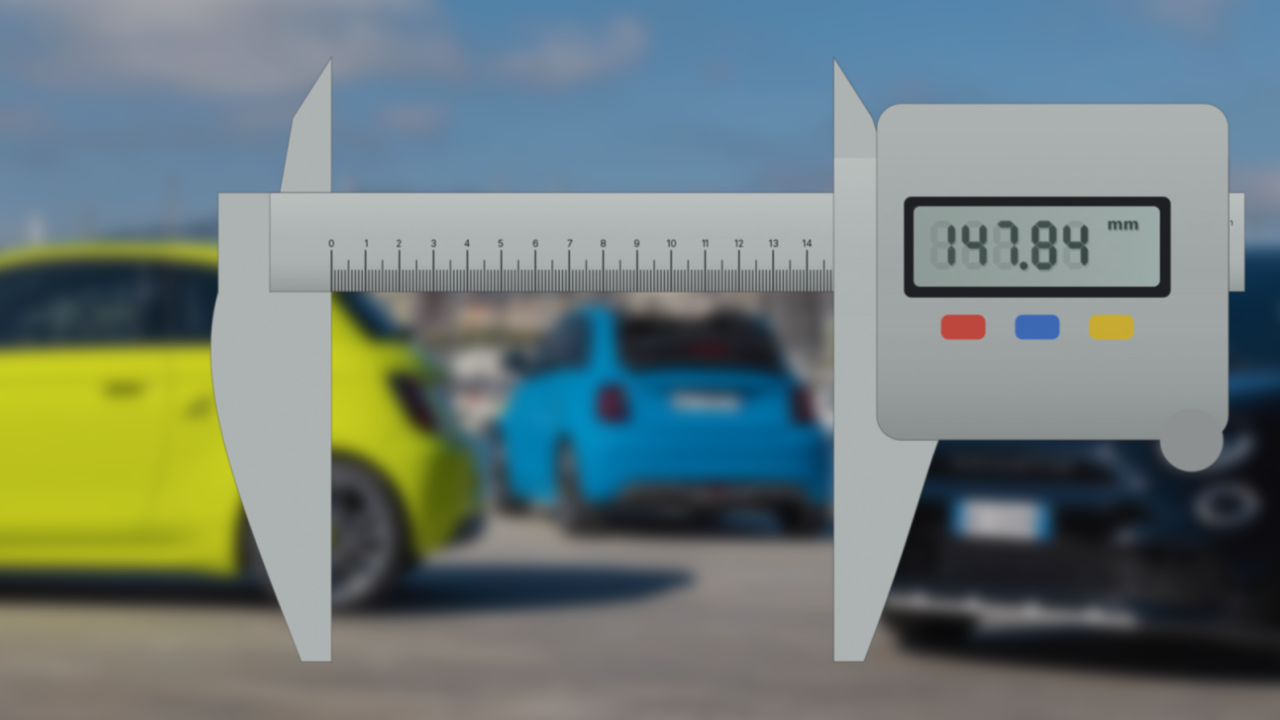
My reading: 147.84 mm
